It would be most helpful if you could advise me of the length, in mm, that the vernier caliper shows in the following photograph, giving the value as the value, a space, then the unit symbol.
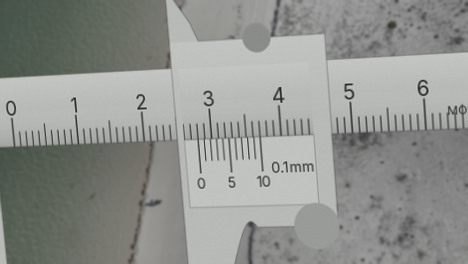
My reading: 28.0 mm
